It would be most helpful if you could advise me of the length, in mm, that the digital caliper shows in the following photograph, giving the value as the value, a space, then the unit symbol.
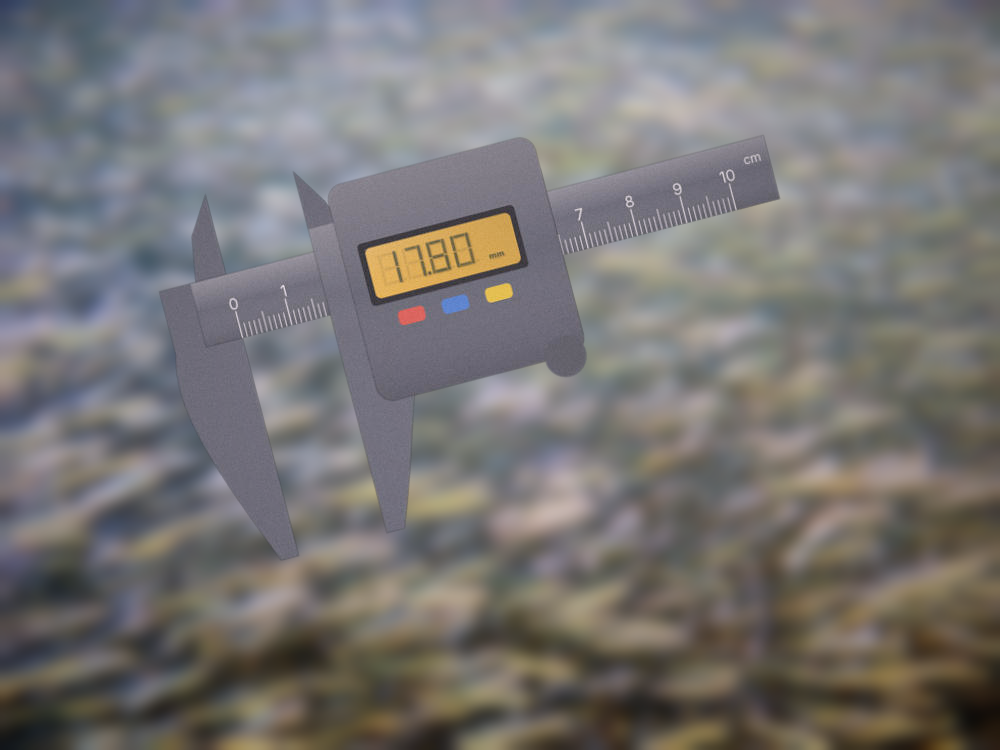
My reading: 17.80 mm
